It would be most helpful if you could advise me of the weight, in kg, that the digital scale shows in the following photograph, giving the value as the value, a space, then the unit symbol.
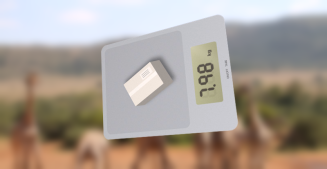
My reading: 7.98 kg
